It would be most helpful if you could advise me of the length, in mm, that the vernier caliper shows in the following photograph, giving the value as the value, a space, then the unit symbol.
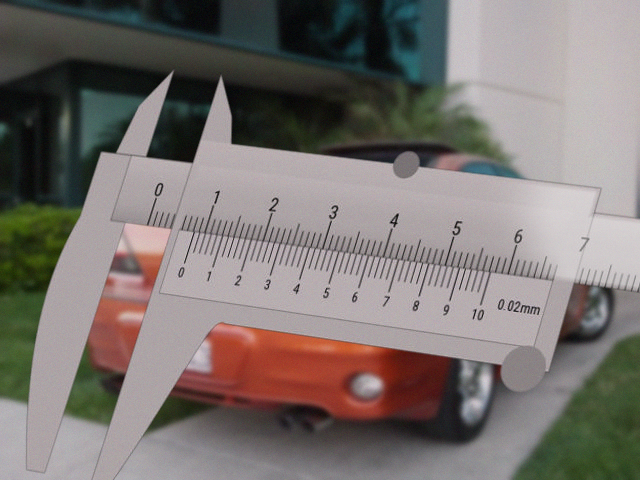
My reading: 8.2 mm
